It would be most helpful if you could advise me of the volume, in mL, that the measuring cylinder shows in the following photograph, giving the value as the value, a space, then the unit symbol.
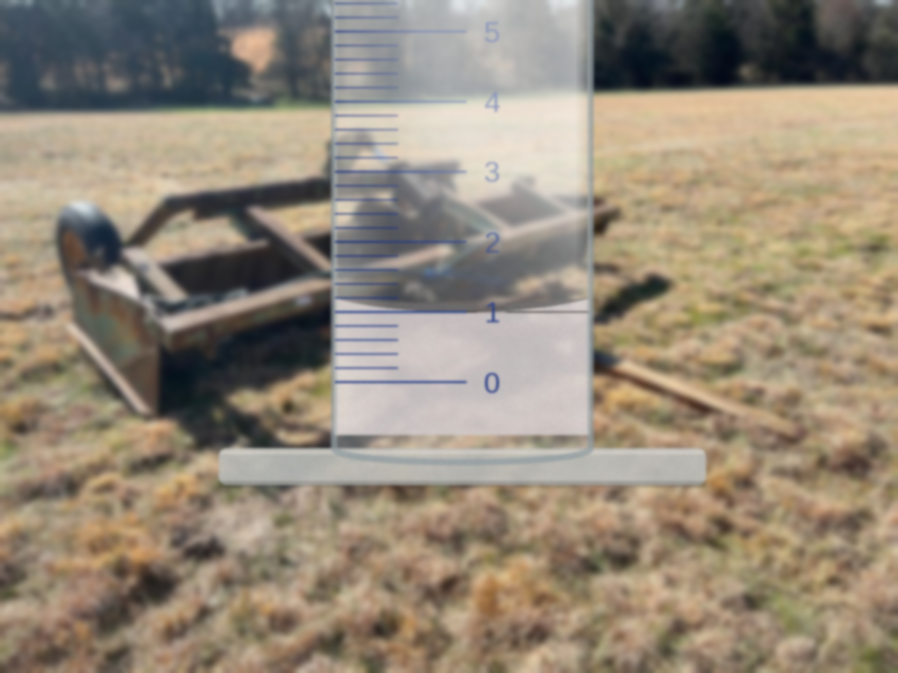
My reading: 1 mL
